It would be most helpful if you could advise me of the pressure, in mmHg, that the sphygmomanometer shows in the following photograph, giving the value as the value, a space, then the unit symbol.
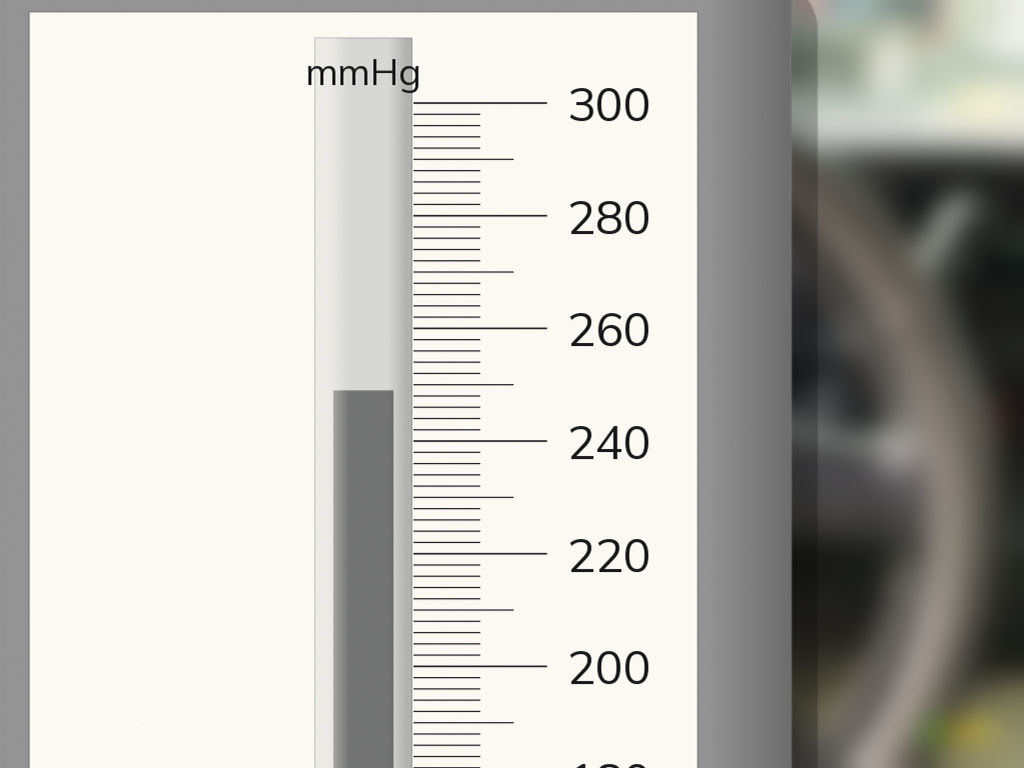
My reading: 249 mmHg
